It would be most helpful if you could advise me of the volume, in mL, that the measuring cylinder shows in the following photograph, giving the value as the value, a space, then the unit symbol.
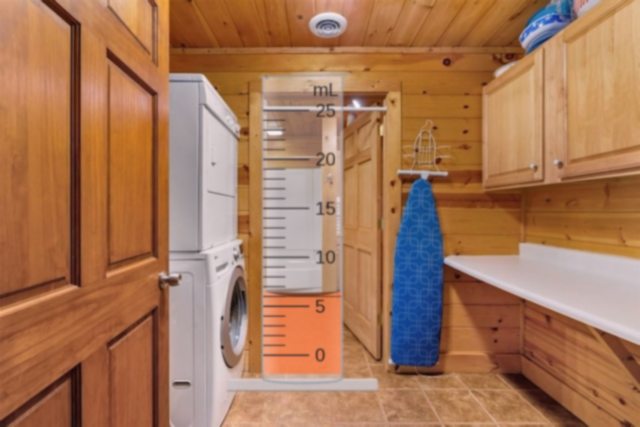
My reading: 6 mL
